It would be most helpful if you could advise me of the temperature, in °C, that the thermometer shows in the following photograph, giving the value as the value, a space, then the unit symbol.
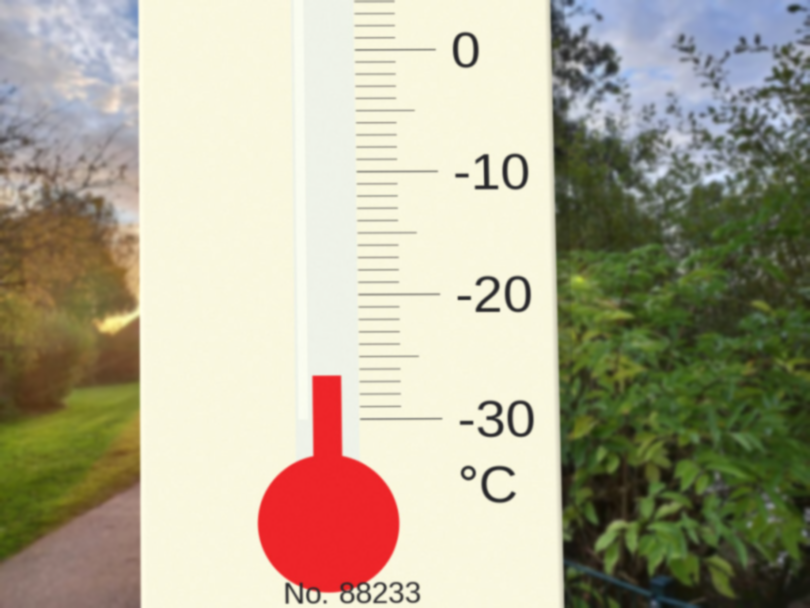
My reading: -26.5 °C
